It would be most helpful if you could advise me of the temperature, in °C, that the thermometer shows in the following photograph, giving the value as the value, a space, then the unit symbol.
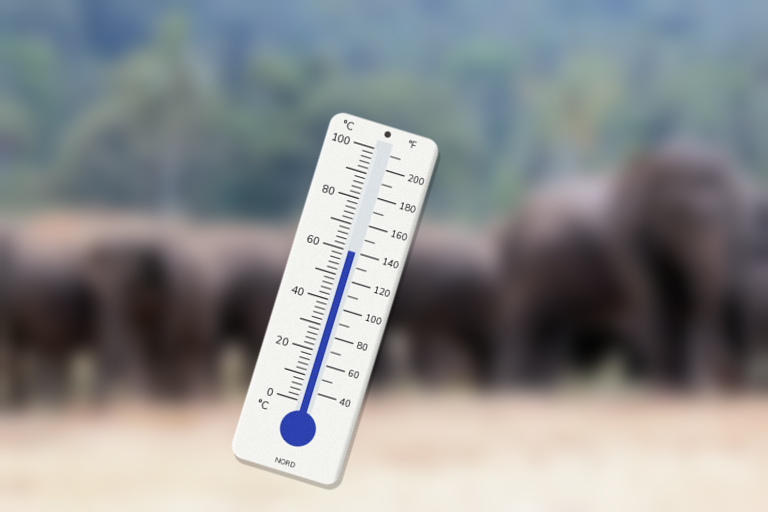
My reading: 60 °C
